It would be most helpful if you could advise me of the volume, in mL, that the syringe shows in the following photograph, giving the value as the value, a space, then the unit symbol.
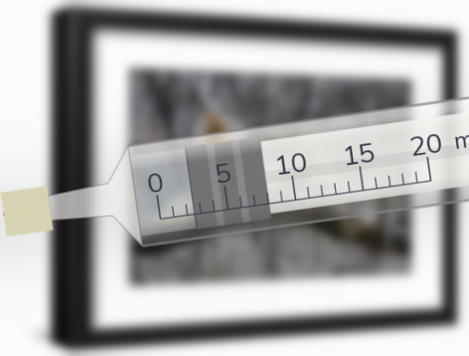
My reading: 2.5 mL
